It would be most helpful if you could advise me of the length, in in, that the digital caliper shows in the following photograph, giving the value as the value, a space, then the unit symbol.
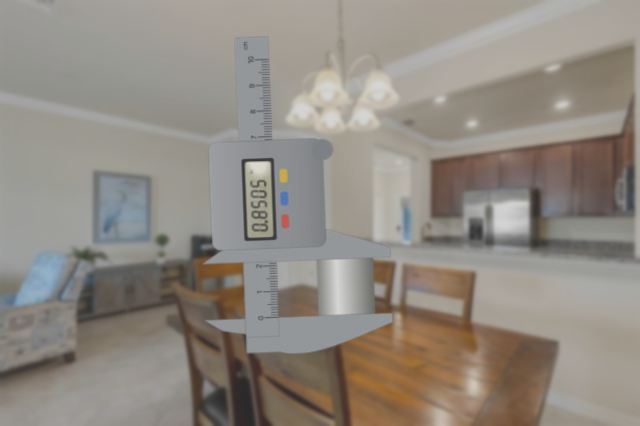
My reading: 0.8505 in
